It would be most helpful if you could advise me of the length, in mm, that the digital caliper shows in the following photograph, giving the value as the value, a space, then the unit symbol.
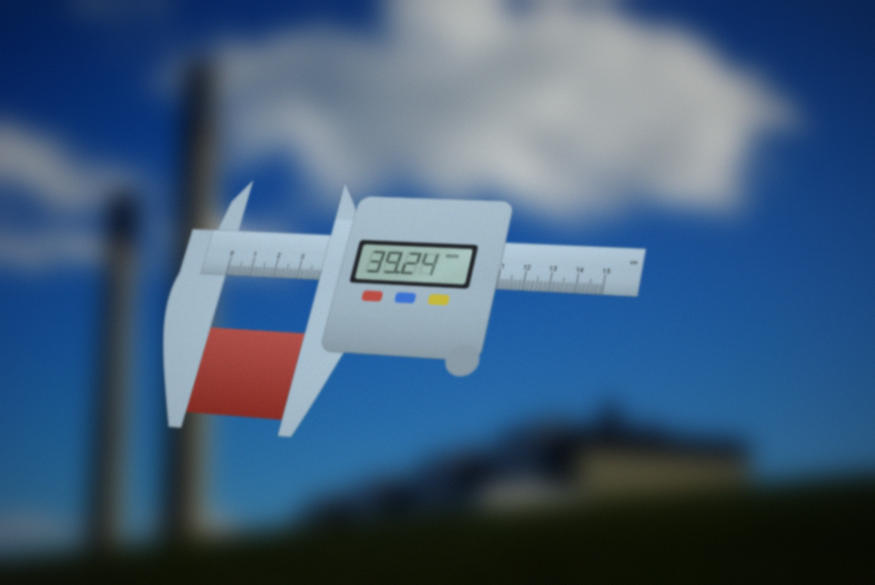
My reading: 39.24 mm
